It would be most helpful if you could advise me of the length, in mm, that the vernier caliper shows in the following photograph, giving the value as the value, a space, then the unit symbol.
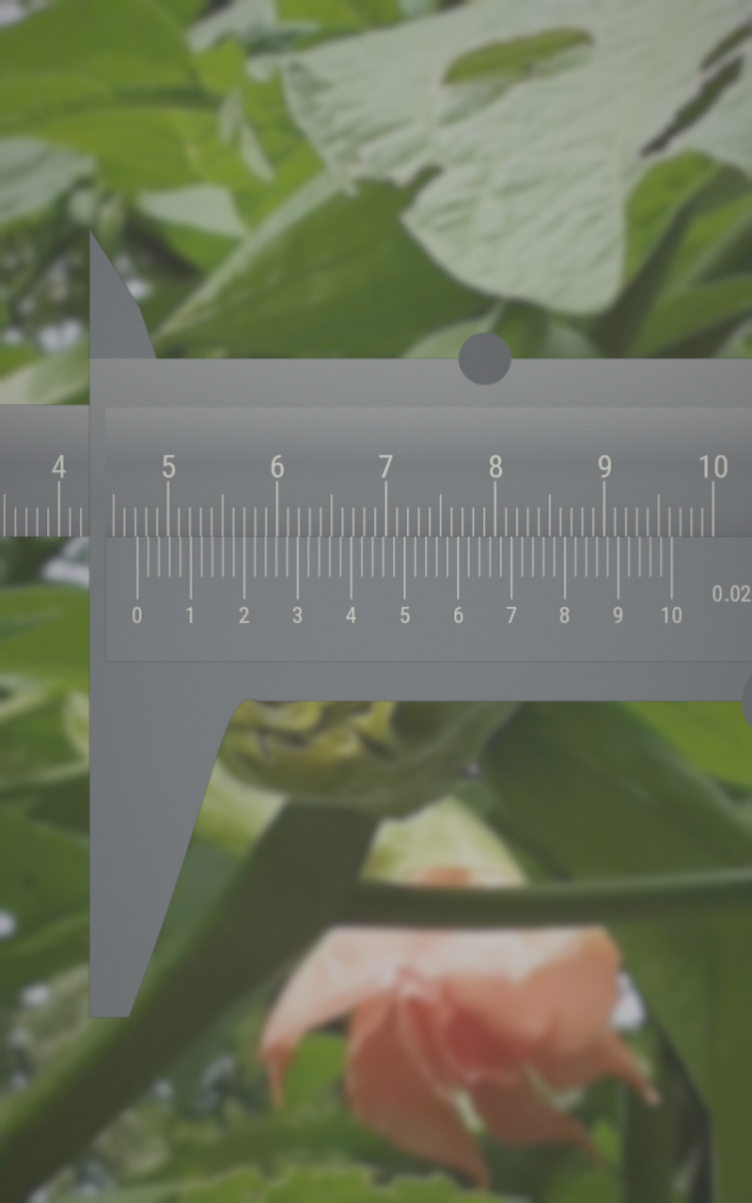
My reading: 47.2 mm
